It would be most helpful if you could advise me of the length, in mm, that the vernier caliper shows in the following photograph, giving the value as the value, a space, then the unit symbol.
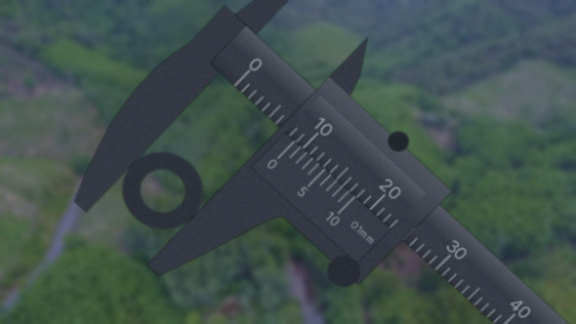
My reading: 8.8 mm
